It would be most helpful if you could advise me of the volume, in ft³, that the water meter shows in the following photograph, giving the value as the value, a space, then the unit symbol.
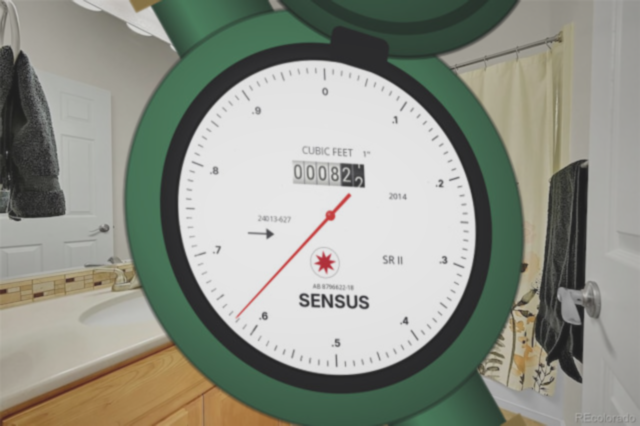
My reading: 821.62 ft³
